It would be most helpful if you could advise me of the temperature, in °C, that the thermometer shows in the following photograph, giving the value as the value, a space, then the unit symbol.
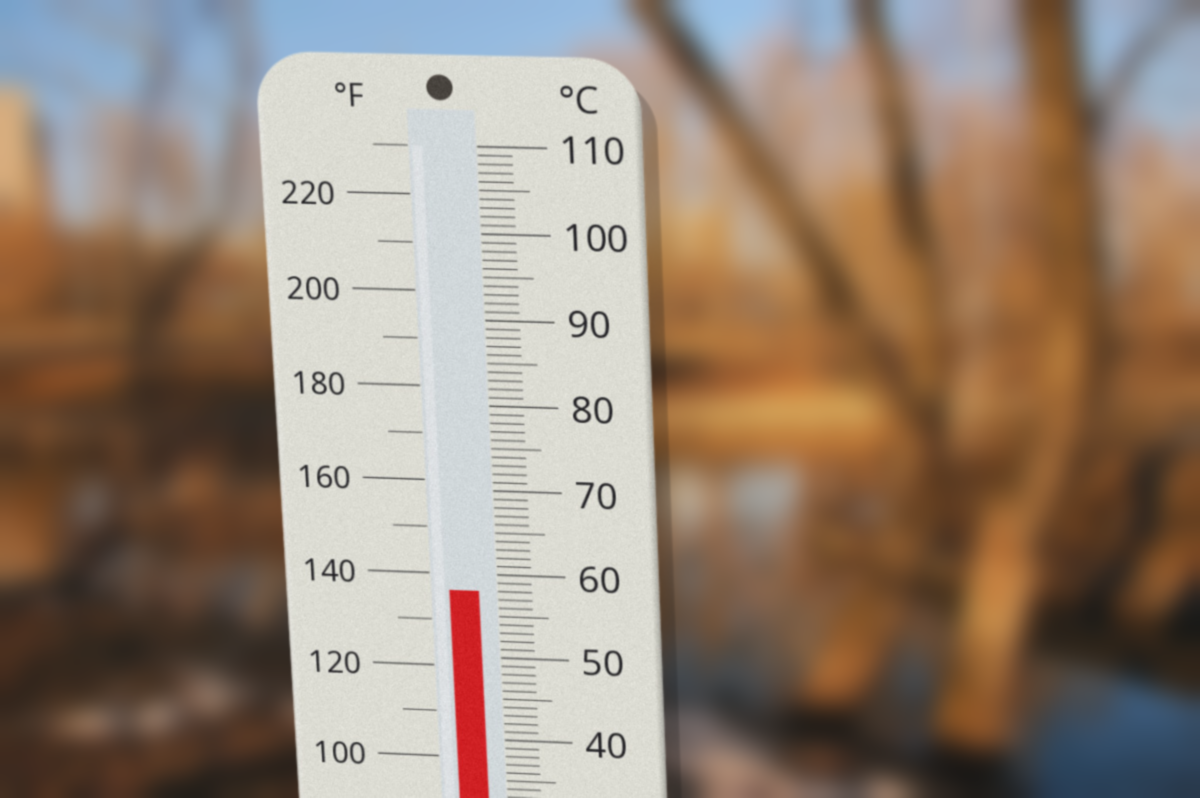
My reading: 58 °C
